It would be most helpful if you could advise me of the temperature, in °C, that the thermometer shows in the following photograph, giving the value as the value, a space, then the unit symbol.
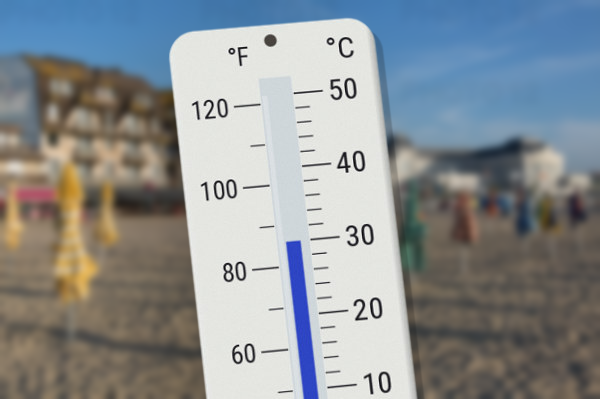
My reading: 30 °C
